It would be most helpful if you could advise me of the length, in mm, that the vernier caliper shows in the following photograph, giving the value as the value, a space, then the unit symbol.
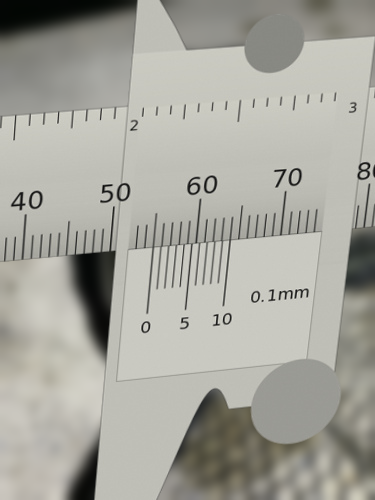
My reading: 55.0 mm
